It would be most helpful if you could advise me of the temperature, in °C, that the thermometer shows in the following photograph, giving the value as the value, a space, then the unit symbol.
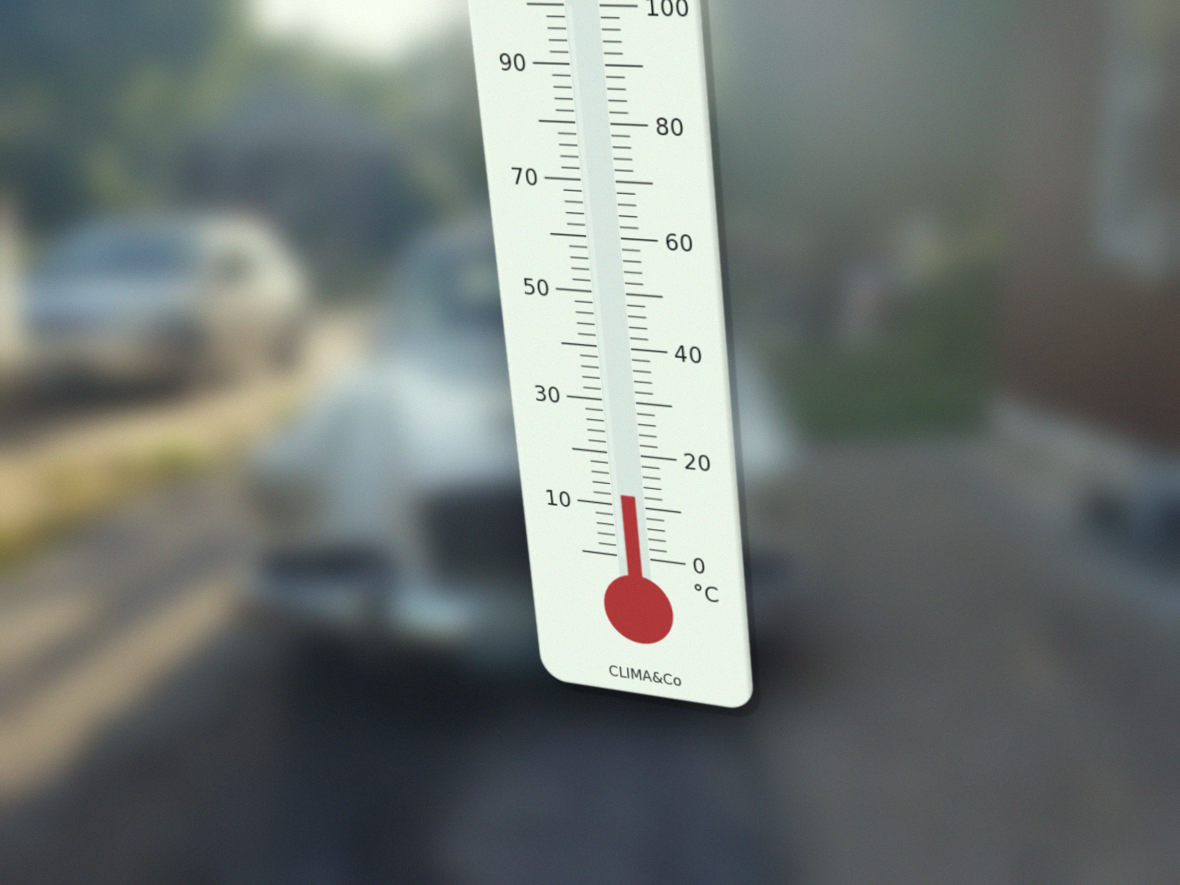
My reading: 12 °C
